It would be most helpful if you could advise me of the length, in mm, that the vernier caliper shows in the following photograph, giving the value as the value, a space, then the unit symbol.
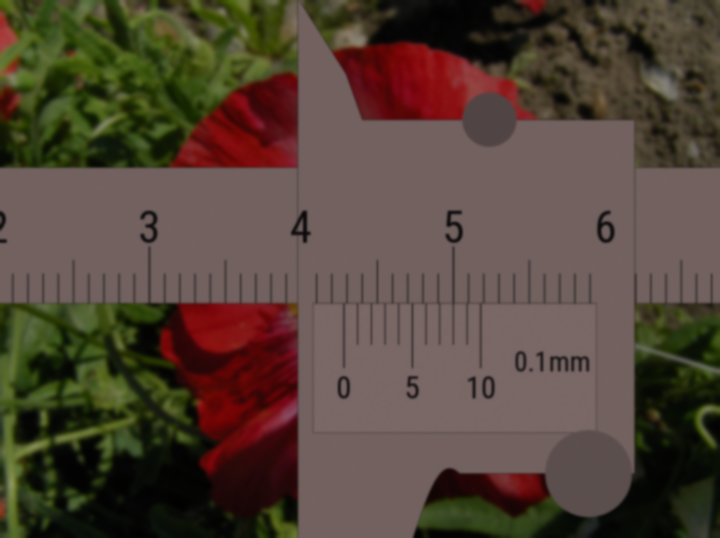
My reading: 42.8 mm
